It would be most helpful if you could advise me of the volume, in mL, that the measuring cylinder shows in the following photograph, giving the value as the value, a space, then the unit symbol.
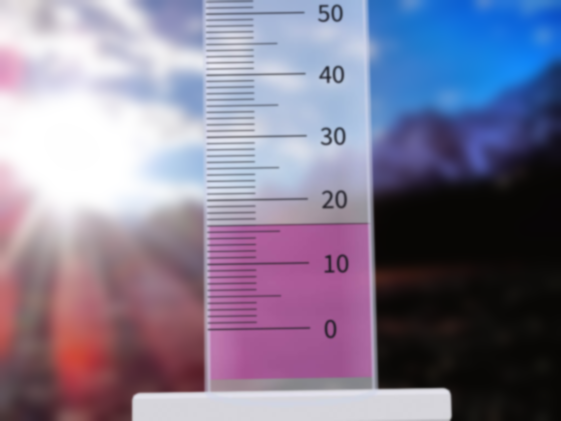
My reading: 16 mL
